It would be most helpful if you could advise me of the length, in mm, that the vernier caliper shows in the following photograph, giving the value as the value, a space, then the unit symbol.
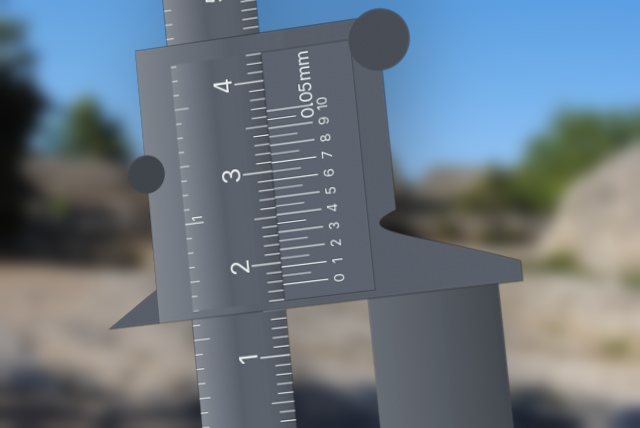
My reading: 17.6 mm
